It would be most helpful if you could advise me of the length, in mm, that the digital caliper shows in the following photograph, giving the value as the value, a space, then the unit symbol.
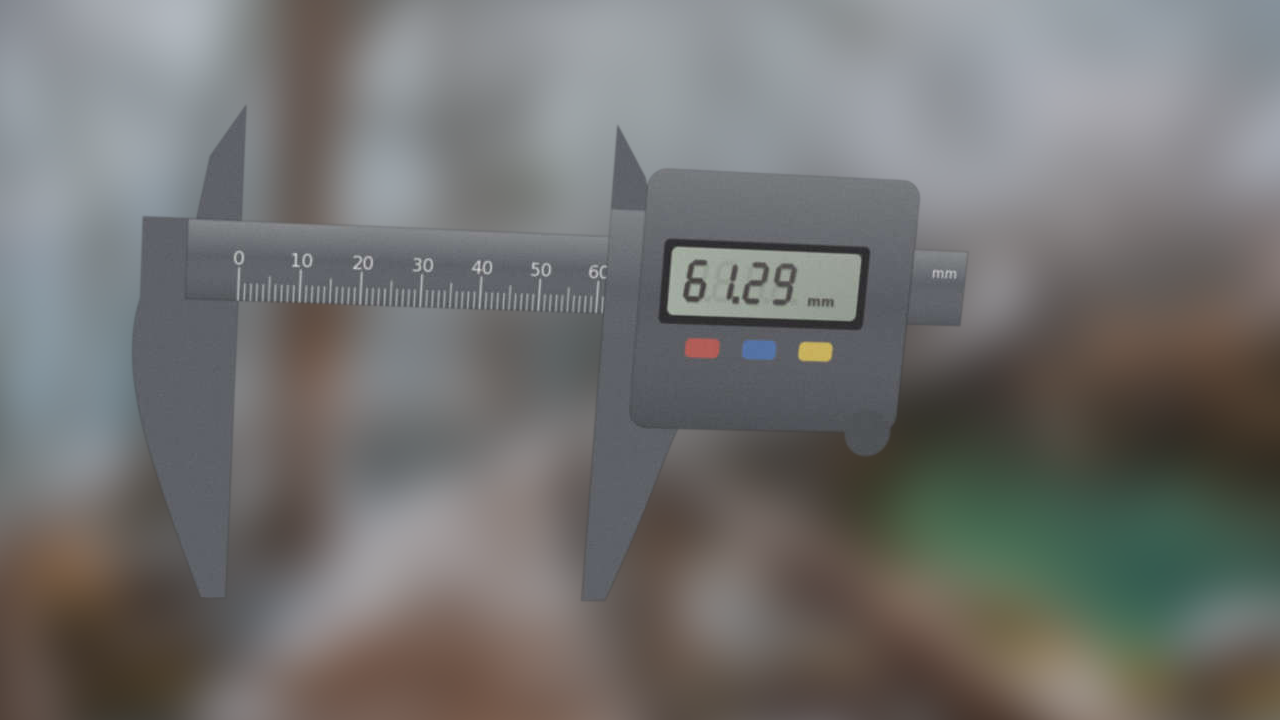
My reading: 61.29 mm
